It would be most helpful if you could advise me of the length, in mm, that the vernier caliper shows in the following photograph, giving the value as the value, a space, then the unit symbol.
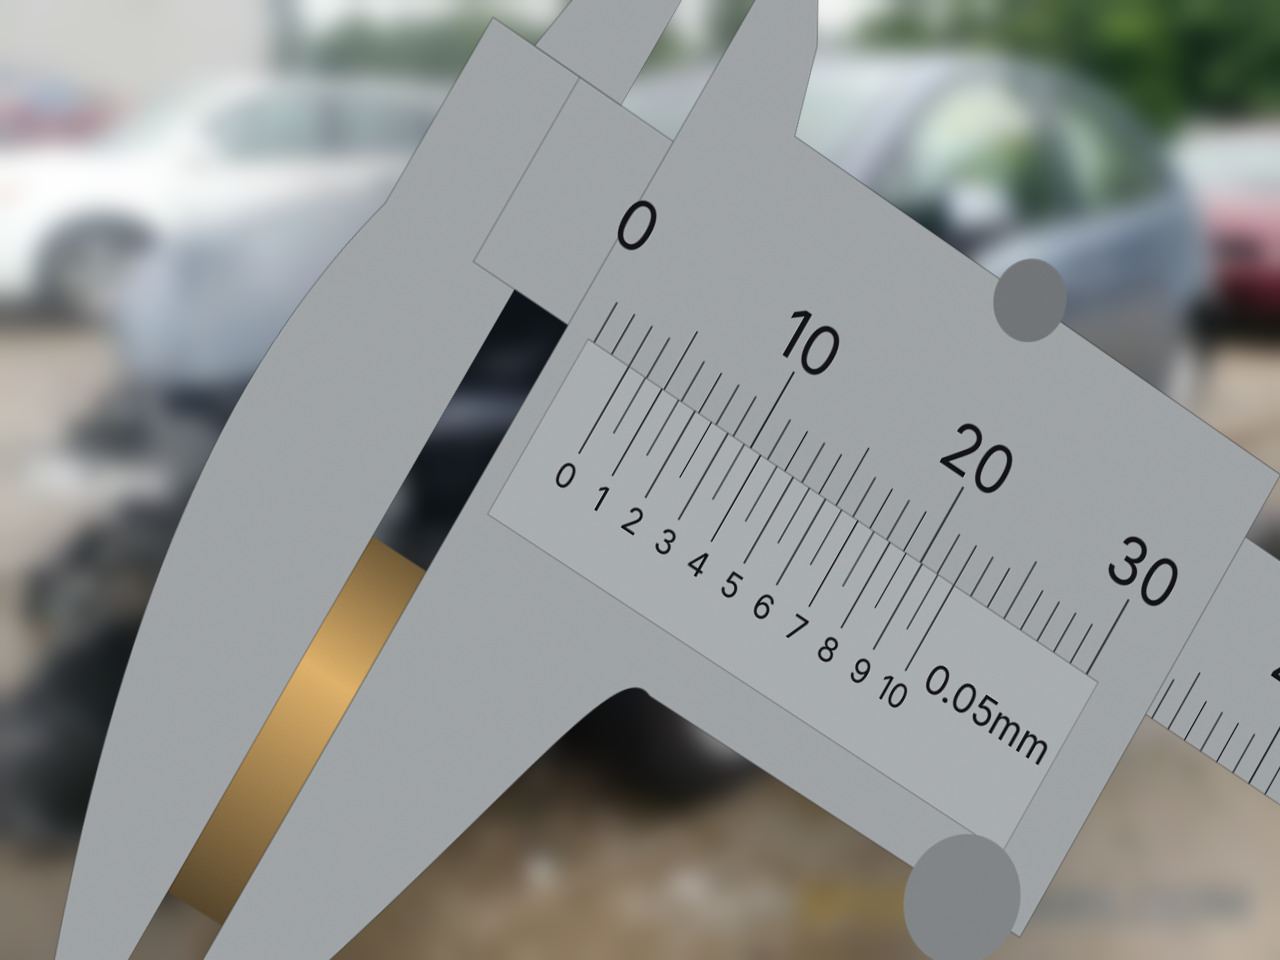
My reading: 3.0 mm
